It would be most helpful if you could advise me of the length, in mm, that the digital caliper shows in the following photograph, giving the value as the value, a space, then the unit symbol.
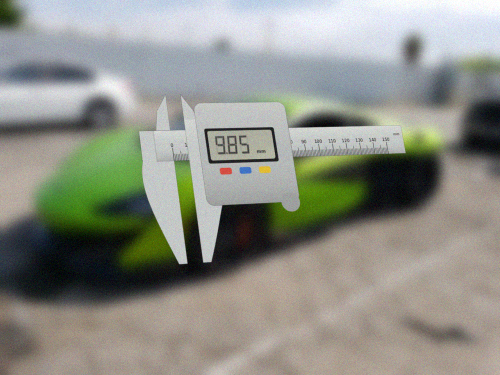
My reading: 9.85 mm
